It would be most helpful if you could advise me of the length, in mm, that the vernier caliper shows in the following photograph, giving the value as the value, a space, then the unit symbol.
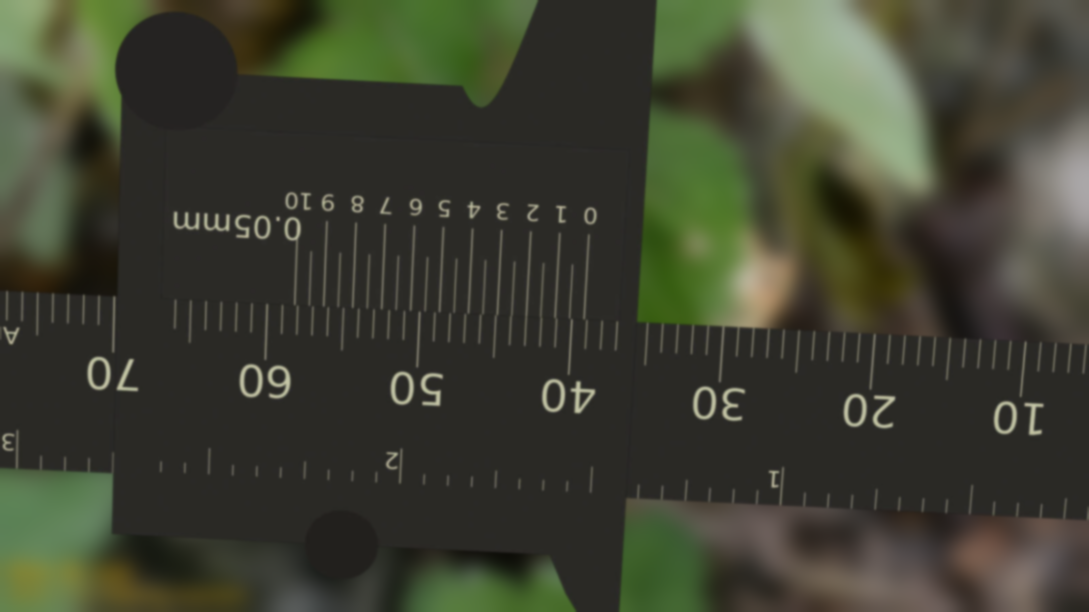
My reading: 39.2 mm
